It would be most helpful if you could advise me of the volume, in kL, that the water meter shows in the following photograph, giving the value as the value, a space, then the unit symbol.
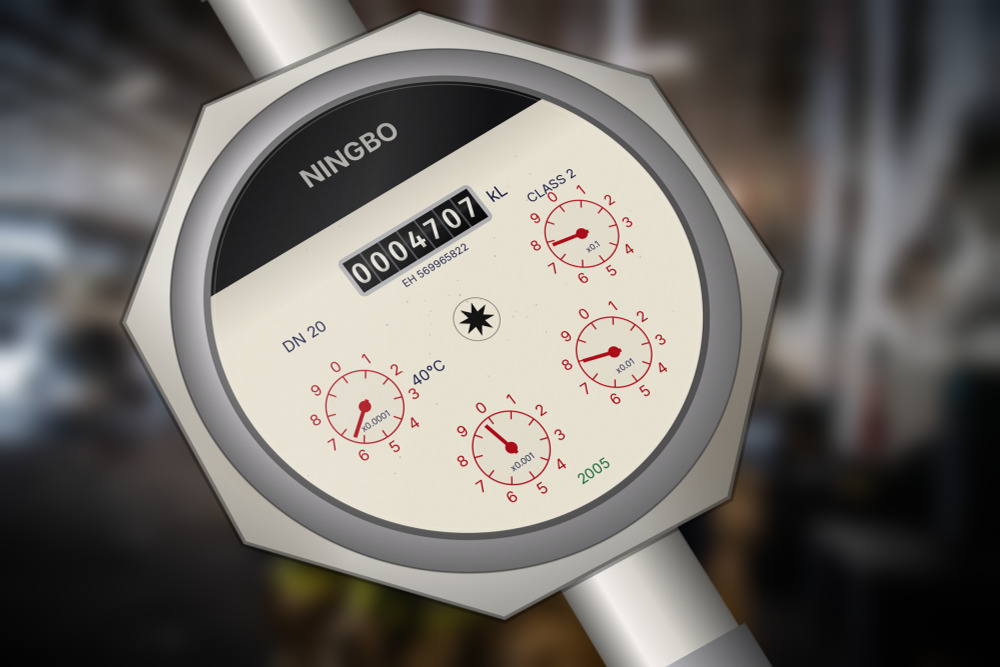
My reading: 4707.7796 kL
